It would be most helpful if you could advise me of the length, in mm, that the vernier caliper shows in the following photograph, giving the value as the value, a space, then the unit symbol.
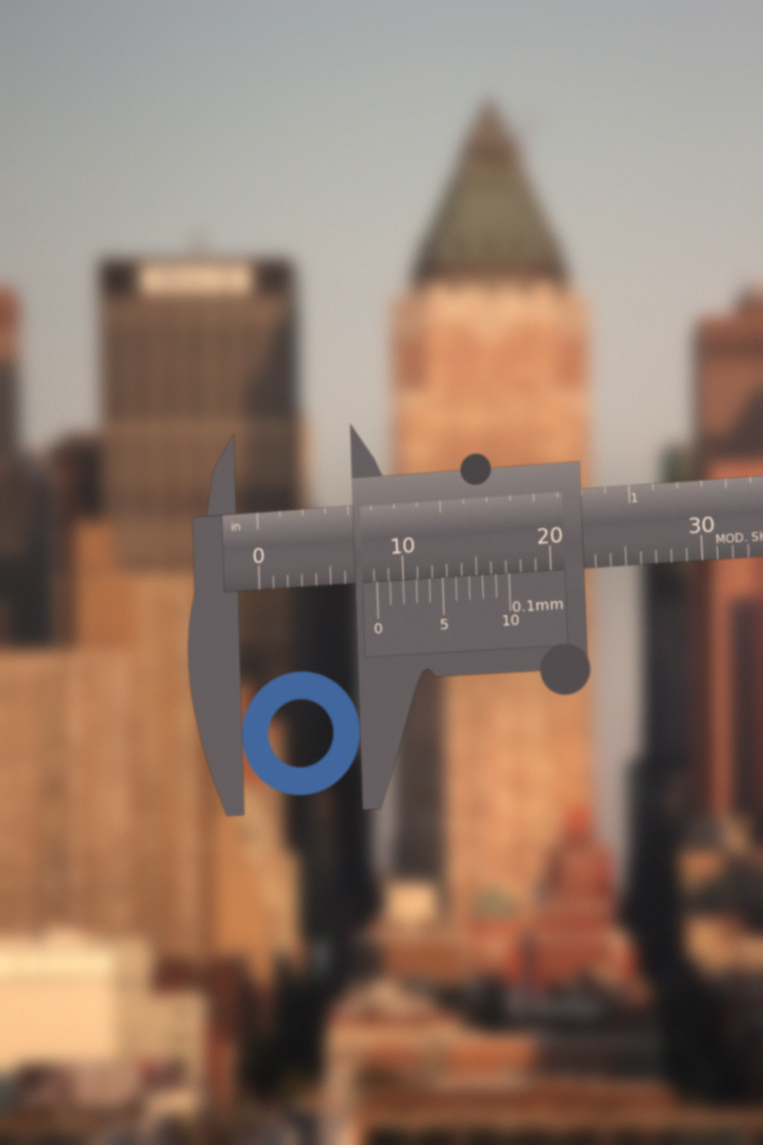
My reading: 8.2 mm
